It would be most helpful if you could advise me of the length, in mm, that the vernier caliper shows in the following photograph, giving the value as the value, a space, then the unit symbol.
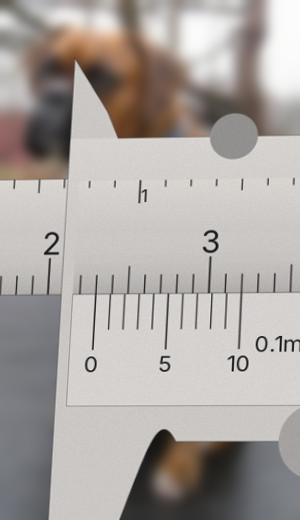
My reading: 23.0 mm
